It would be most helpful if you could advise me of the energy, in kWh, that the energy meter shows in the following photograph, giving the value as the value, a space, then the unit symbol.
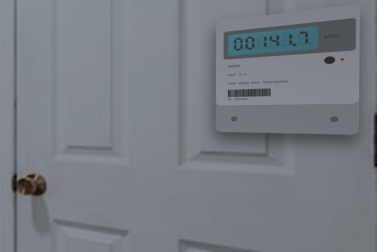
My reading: 141.7 kWh
